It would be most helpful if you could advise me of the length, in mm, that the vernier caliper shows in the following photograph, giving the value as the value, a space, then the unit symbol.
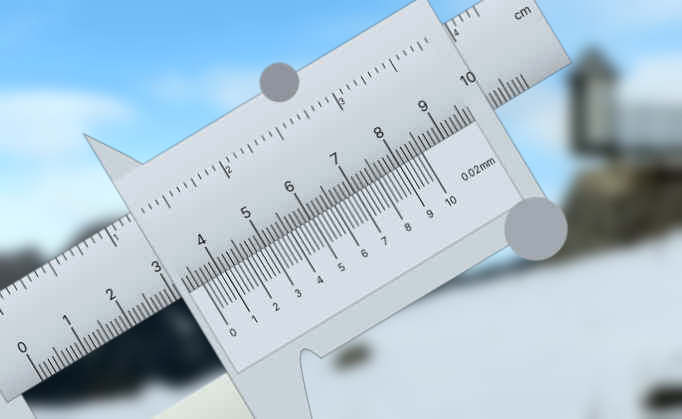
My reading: 36.0 mm
